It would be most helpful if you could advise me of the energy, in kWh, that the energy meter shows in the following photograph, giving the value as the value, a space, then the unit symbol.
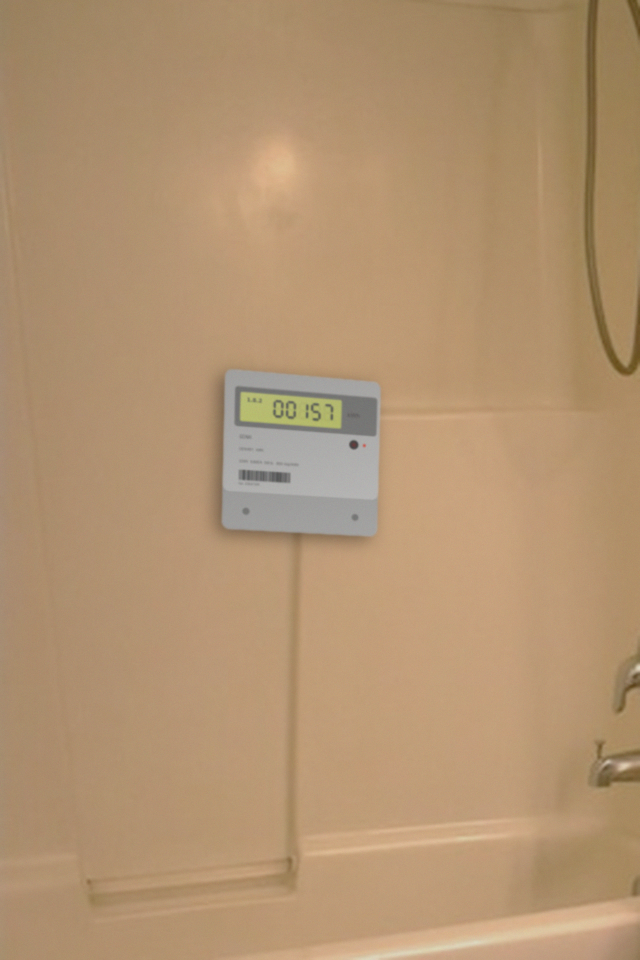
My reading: 157 kWh
